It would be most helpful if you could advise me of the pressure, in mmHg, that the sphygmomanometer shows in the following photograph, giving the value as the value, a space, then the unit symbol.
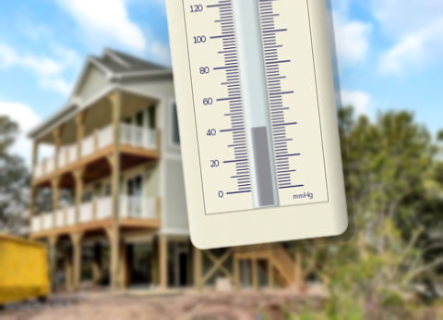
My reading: 40 mmHg
